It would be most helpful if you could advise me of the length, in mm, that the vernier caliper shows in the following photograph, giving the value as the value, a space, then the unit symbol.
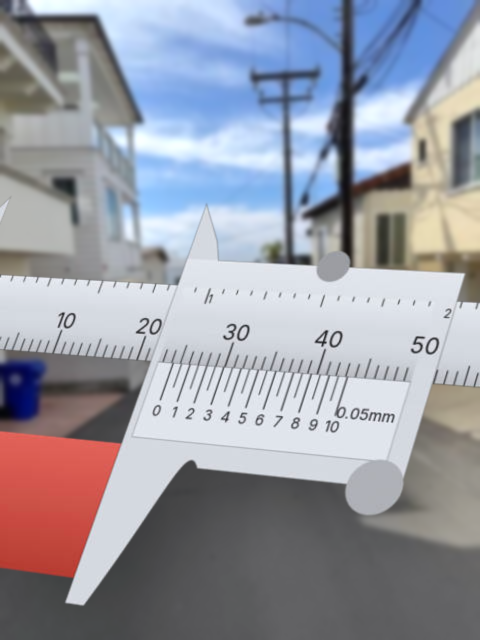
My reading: 24.2 mm
